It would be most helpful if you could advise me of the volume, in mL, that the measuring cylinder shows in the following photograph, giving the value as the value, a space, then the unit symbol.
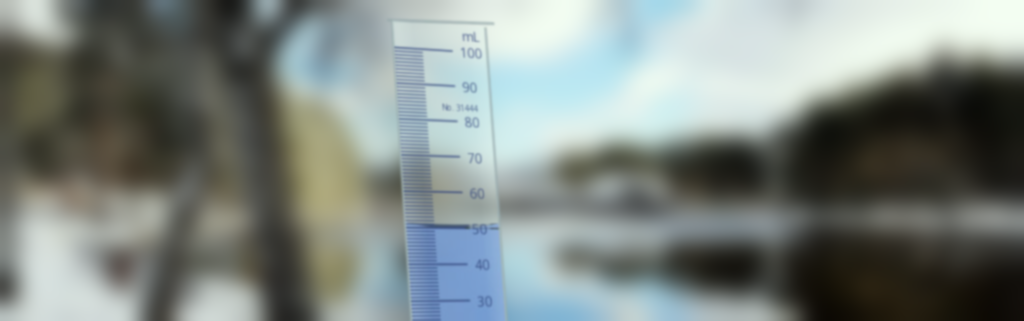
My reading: 50 mL
